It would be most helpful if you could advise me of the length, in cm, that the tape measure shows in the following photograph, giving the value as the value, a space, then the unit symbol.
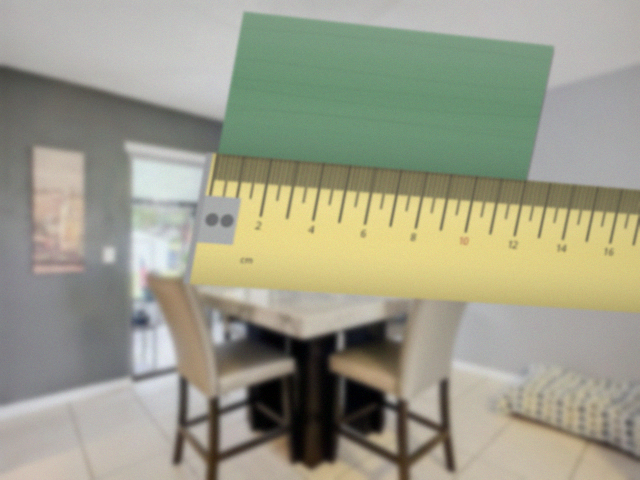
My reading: 12 cm
